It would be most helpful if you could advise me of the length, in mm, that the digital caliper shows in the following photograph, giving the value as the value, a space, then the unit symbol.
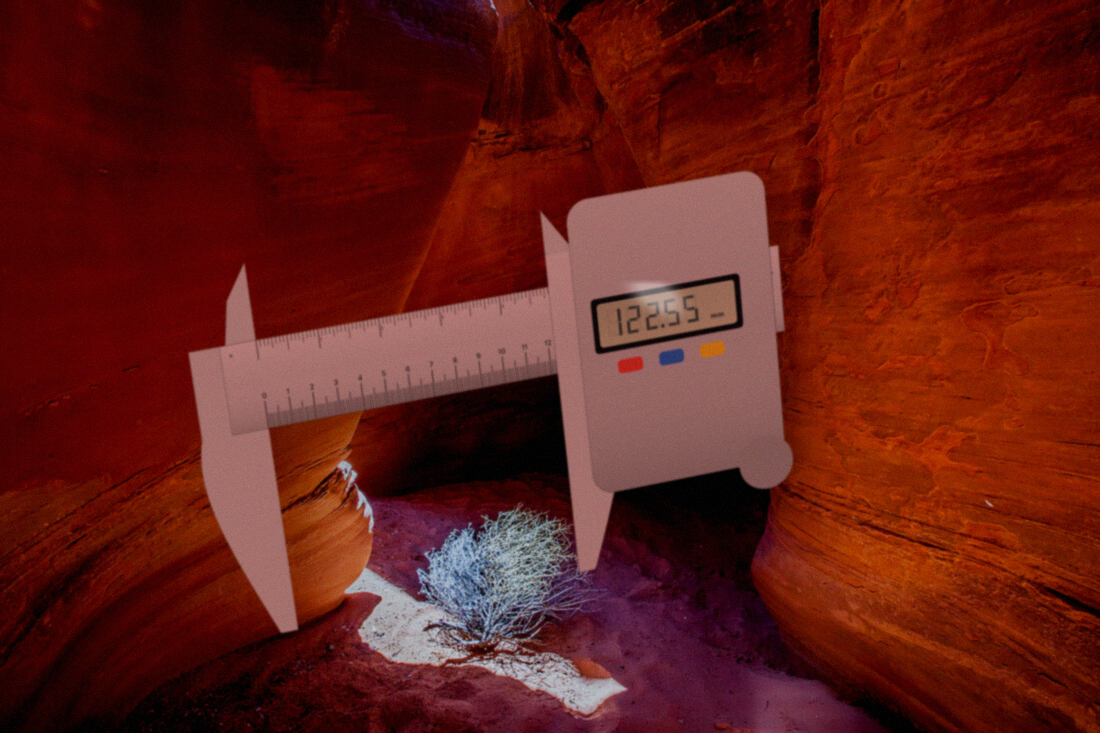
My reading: 122.55 mm
